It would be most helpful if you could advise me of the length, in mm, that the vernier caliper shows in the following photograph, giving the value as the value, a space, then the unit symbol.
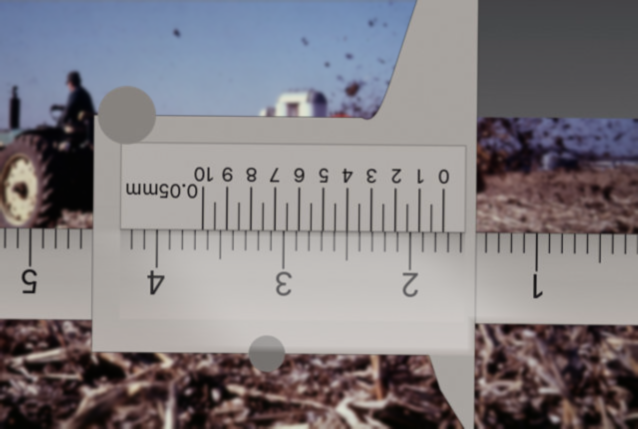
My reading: 17.4 mm
